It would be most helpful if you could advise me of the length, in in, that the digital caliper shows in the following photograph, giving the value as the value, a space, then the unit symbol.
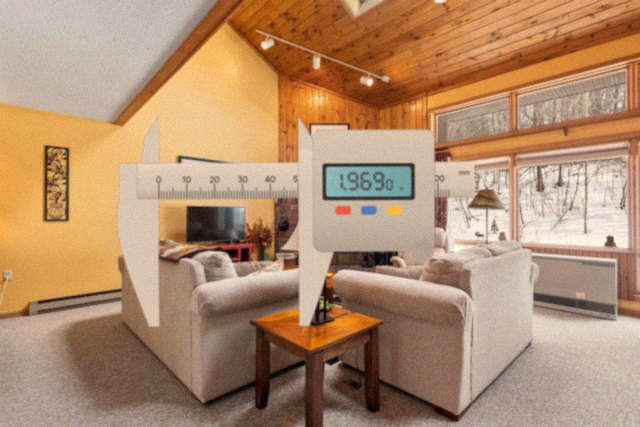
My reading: 1.9690 in
